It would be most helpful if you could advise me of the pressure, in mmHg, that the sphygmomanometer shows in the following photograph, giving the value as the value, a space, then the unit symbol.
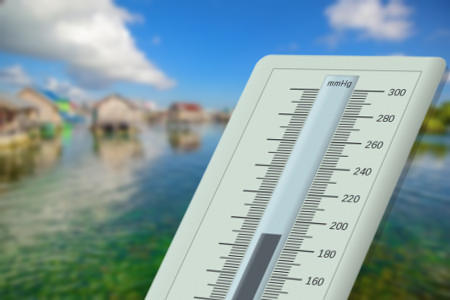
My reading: 190 mmHg
